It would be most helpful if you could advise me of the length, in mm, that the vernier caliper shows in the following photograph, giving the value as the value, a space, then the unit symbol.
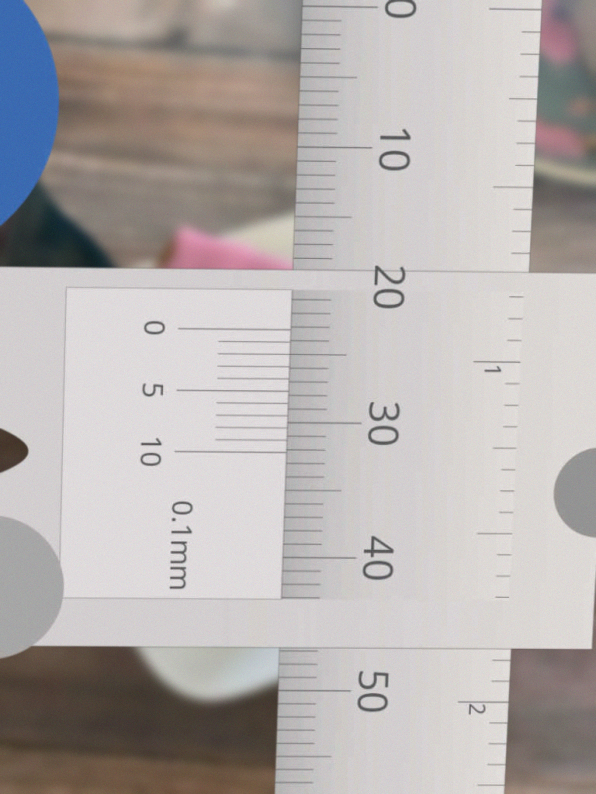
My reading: 23.2 mm
